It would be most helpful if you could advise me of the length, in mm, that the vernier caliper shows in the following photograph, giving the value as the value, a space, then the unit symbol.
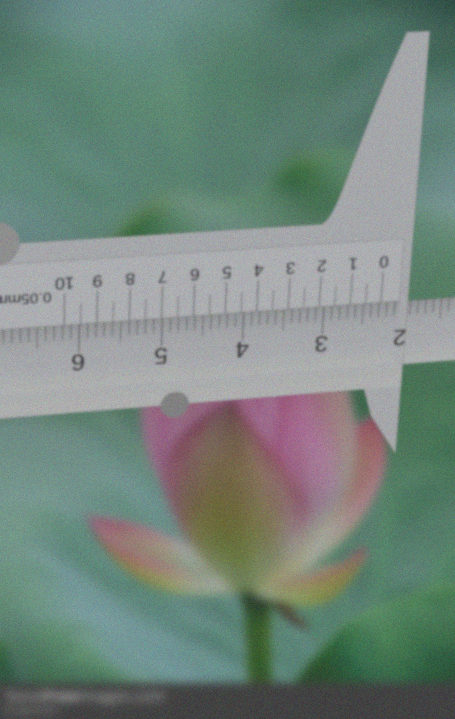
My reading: 22.8 mm
